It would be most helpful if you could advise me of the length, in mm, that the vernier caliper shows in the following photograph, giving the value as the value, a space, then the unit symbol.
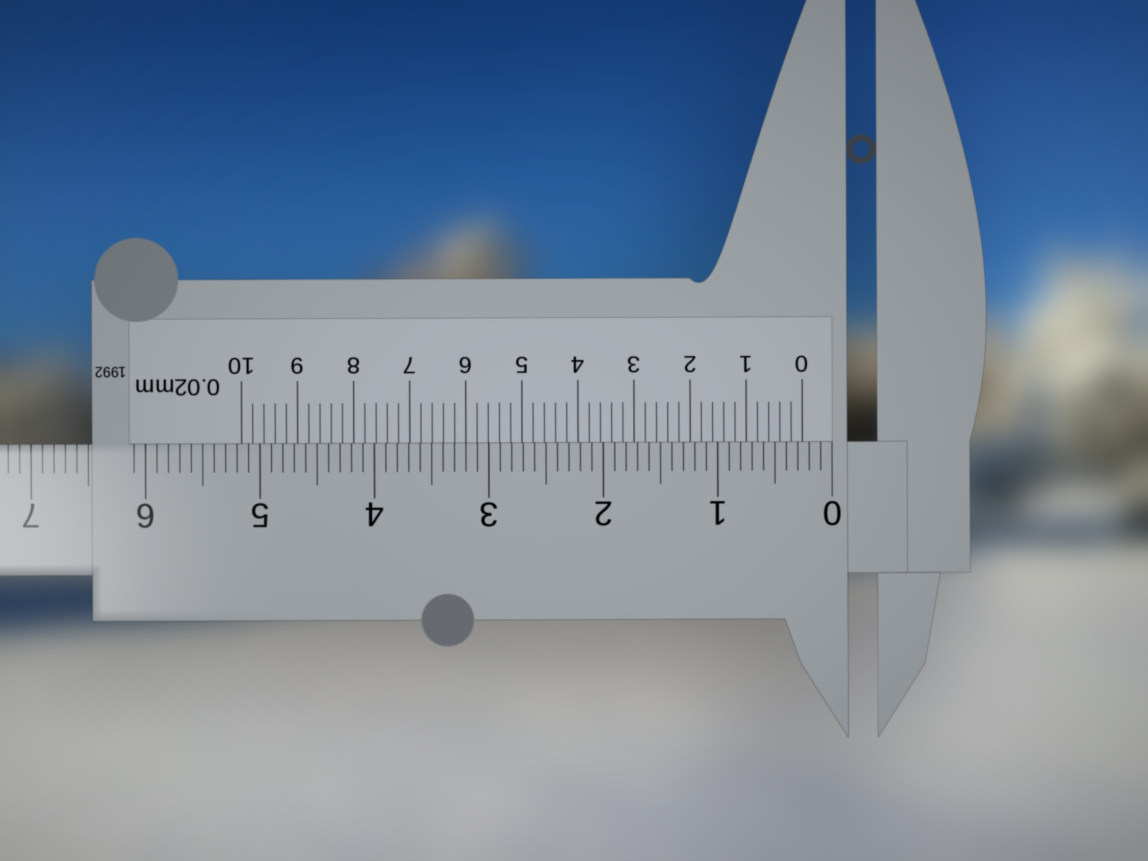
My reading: 2.6 mm
